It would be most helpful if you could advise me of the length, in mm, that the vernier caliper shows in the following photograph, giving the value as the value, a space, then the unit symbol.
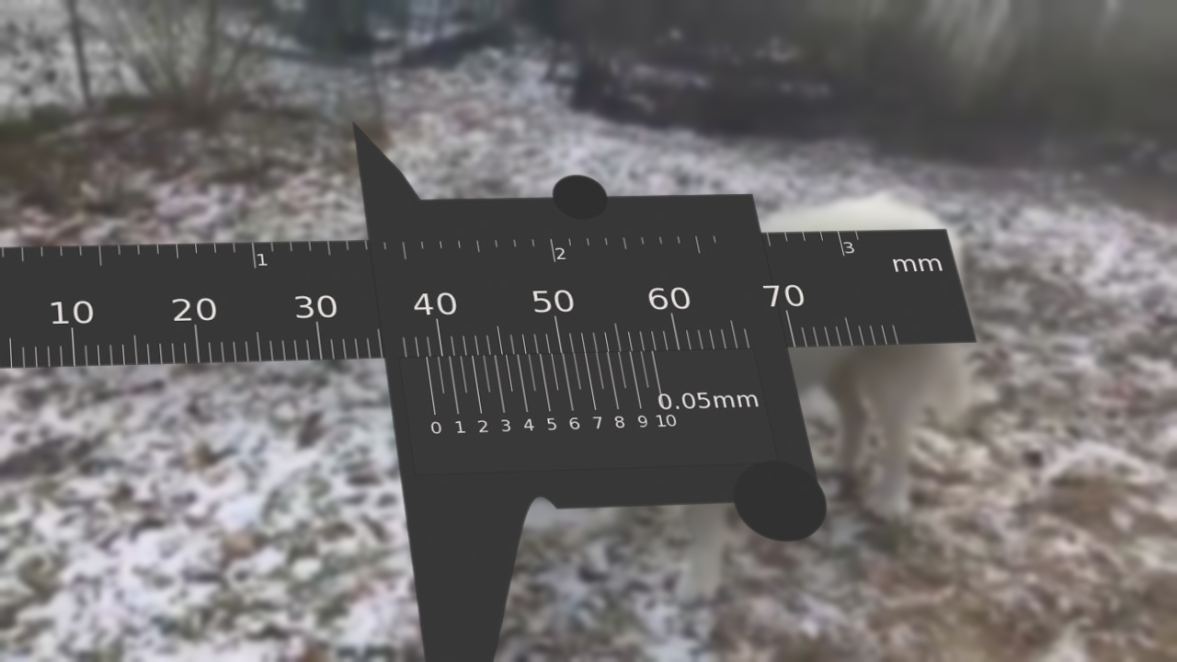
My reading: 38.7 mm
